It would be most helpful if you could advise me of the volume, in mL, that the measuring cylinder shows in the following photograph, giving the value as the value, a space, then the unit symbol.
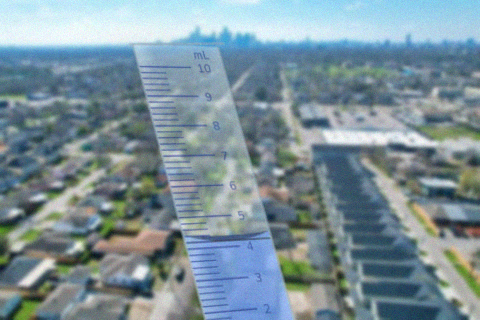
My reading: 4.2 mL
